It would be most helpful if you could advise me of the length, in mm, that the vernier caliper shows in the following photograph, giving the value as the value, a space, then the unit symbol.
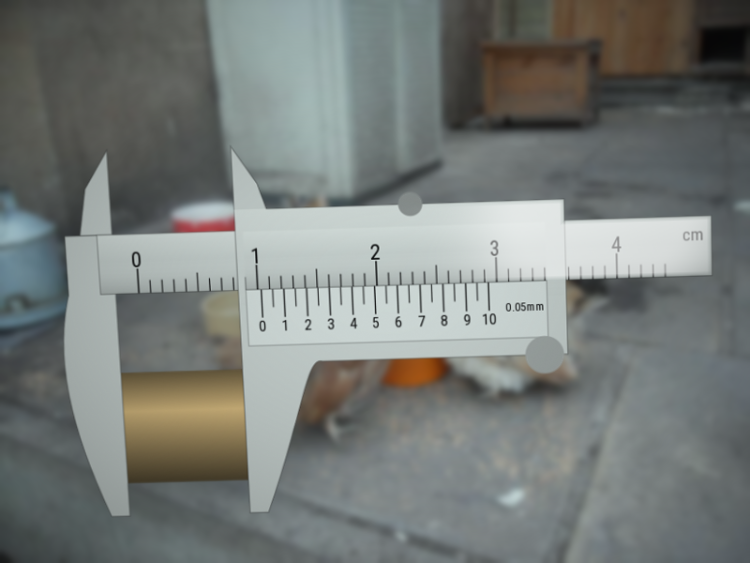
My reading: 10.3 mm
